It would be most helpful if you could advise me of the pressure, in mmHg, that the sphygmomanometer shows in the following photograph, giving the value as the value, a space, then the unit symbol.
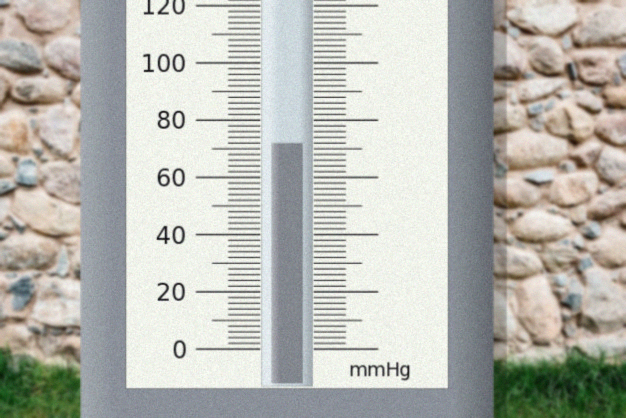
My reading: 72 mmHg
